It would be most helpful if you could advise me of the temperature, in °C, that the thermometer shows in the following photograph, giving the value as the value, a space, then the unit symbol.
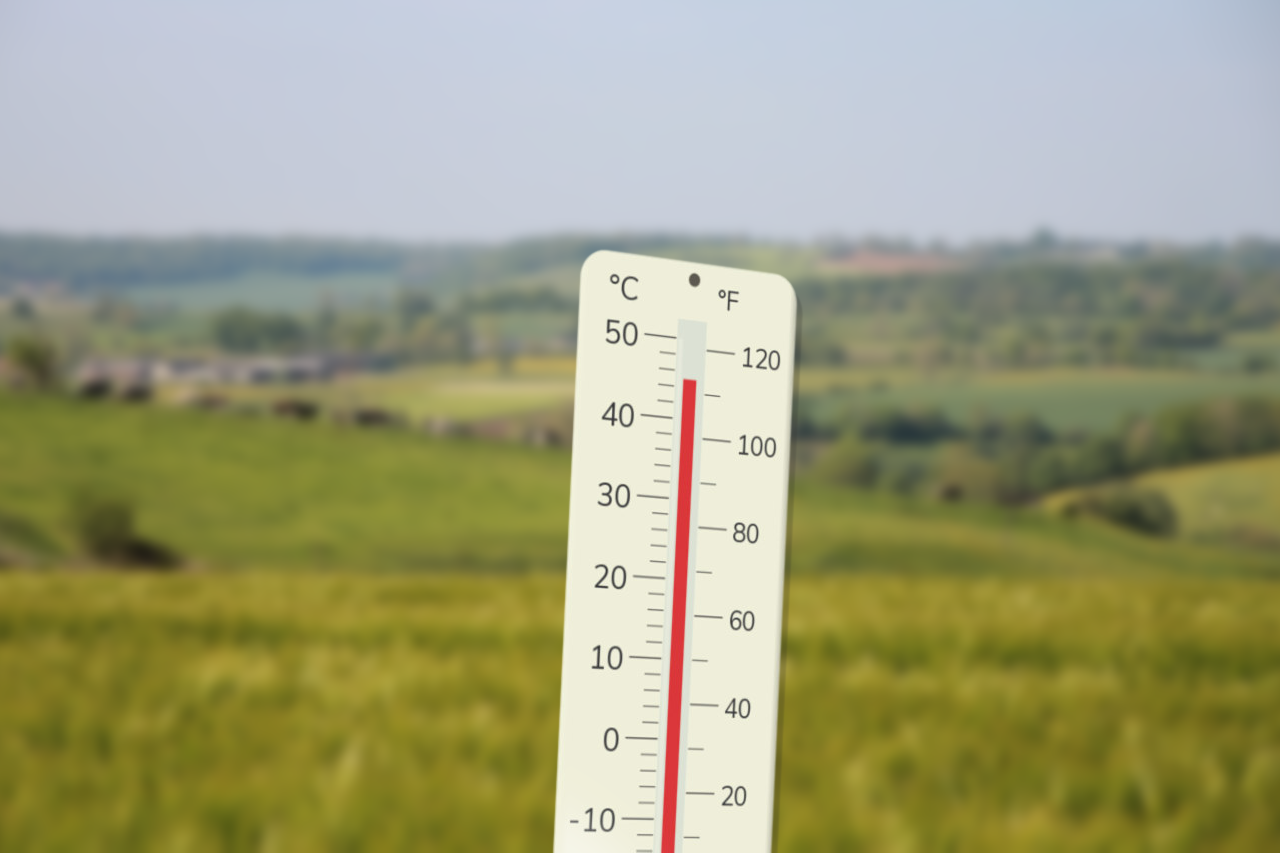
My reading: 45 °C
